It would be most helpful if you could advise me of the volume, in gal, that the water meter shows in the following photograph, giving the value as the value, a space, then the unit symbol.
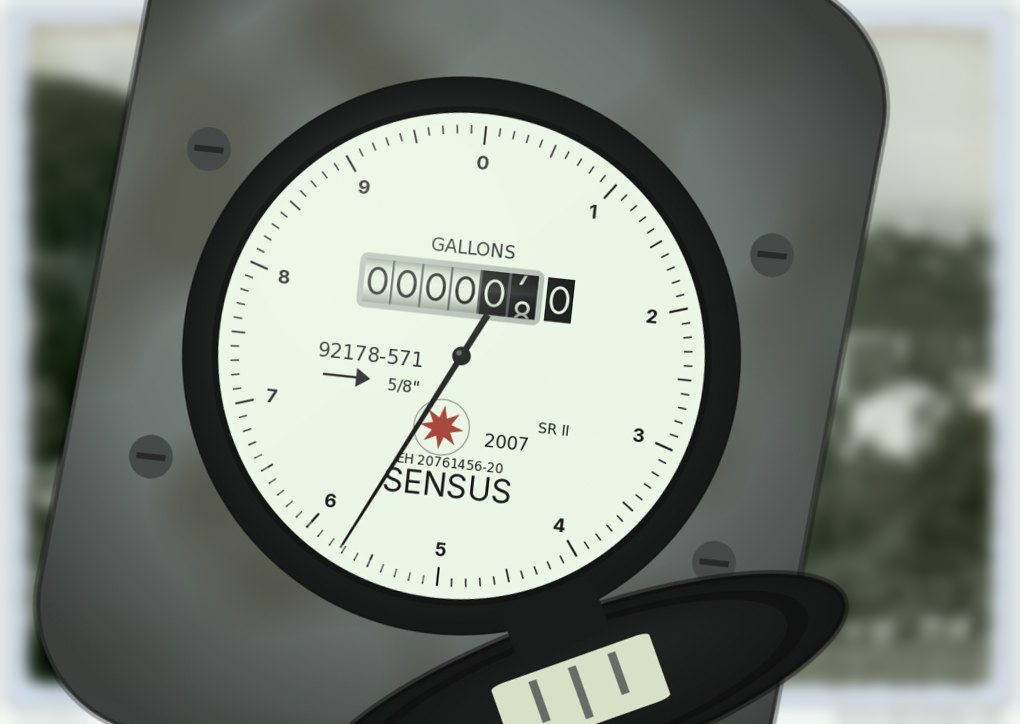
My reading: 75.7 gal
